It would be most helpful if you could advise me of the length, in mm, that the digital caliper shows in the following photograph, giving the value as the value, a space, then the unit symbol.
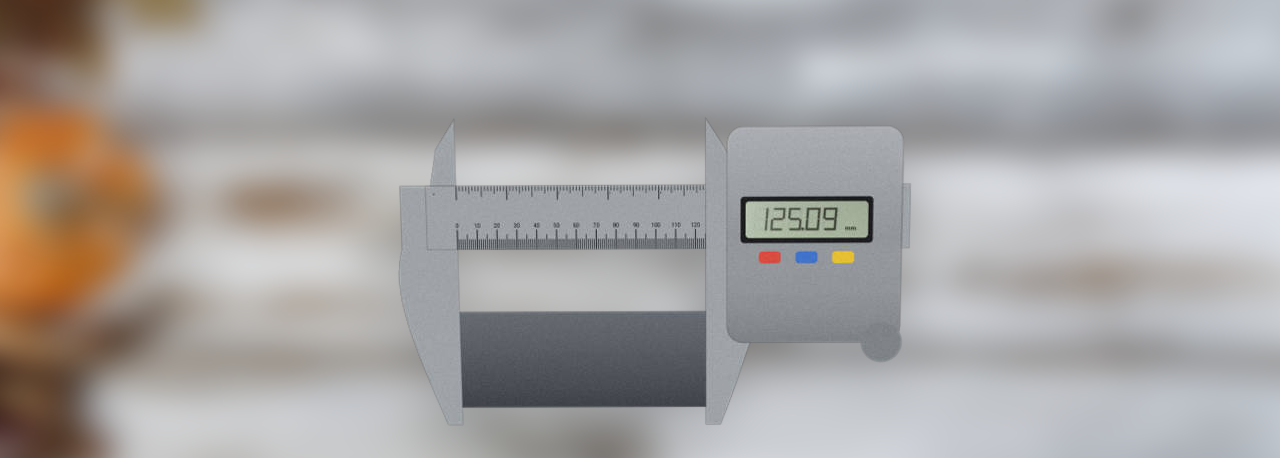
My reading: 125.09 mm
